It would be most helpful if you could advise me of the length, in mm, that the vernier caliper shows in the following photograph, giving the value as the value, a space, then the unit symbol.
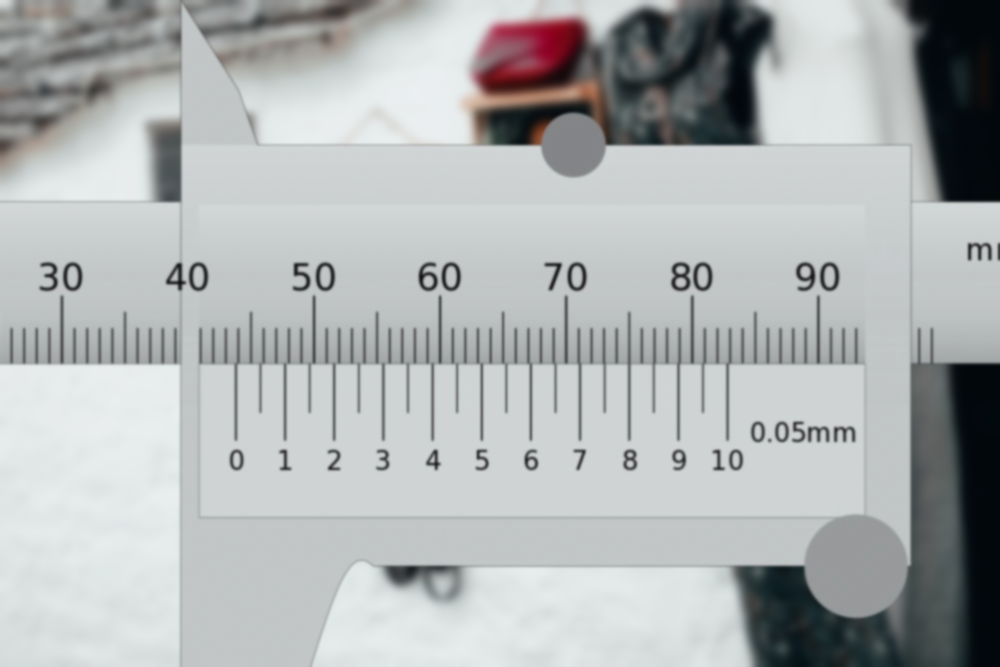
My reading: 43.8 mm
